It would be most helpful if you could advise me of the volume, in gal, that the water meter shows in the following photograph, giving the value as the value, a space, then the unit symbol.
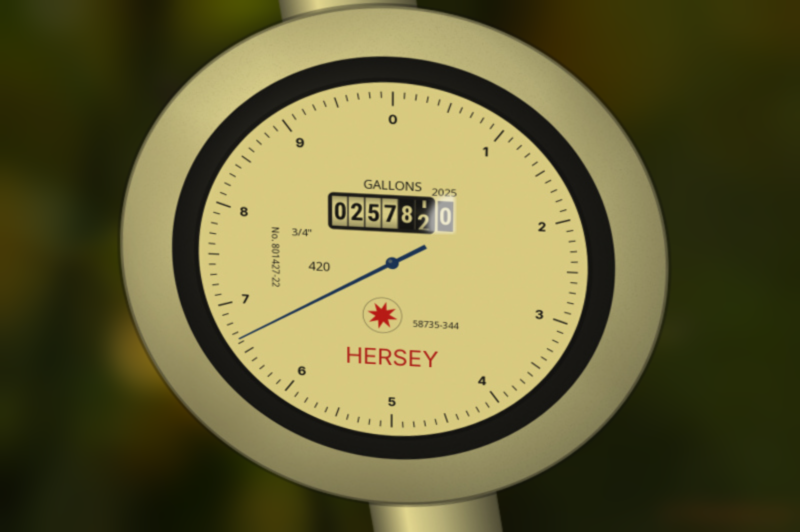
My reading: 257816.6 gal
